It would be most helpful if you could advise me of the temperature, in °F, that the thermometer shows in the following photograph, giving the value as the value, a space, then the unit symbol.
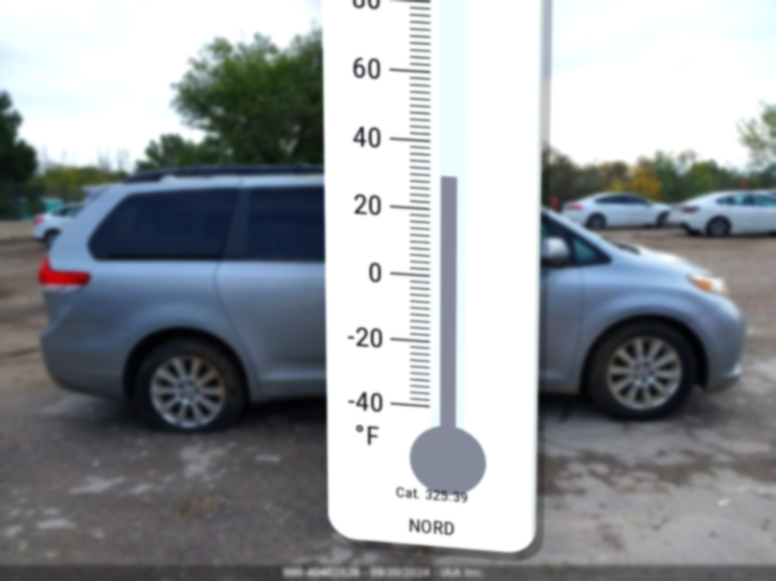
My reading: 30 °F
